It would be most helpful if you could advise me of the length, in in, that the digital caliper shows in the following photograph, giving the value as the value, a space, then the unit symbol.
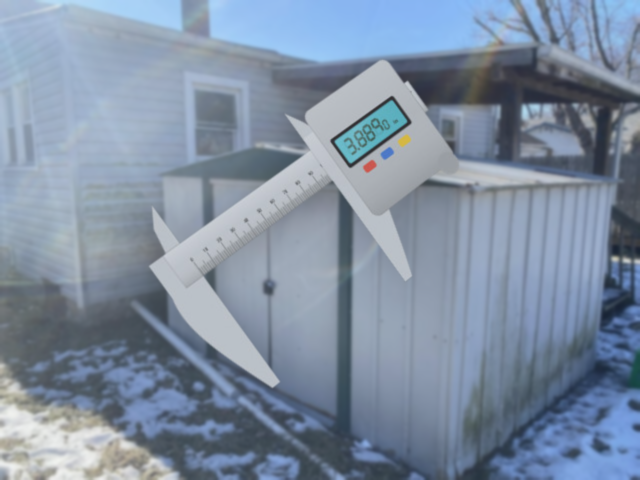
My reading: 3.8890 in
